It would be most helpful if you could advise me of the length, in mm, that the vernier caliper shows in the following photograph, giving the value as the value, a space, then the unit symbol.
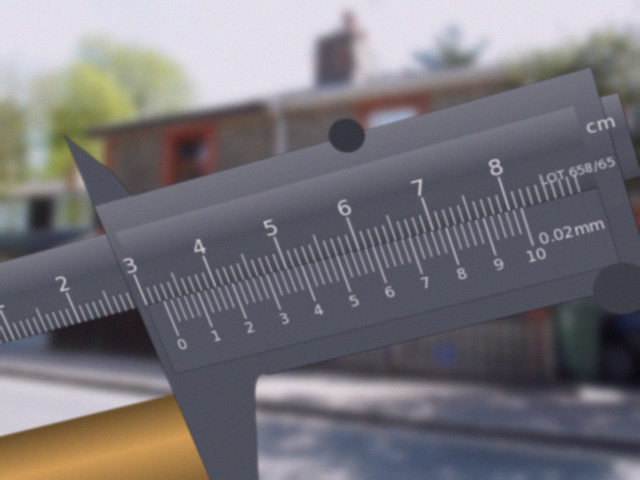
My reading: 32.5 mm
